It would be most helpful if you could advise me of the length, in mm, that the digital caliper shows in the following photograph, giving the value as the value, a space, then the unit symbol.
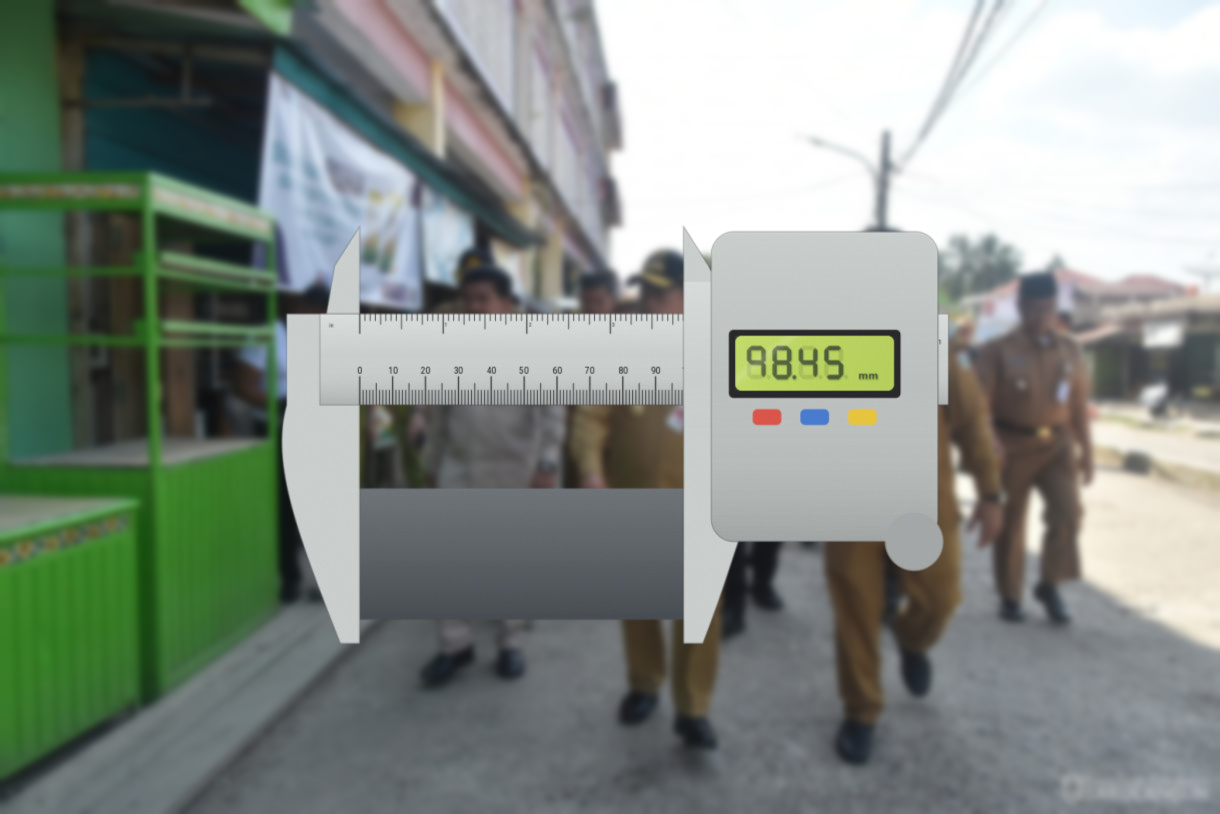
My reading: 98.45 mm
